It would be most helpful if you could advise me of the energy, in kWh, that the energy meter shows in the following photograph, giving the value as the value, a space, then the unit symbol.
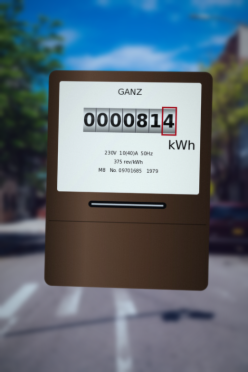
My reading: 81.4 kWh
